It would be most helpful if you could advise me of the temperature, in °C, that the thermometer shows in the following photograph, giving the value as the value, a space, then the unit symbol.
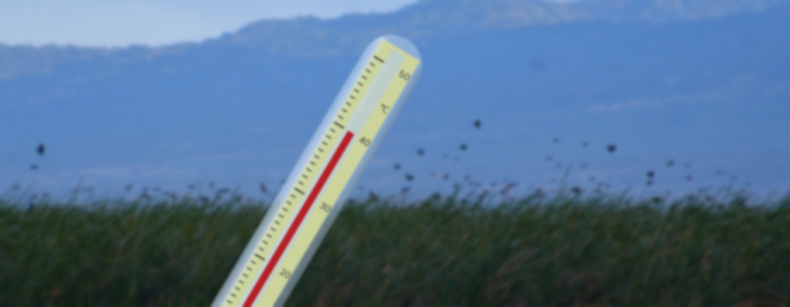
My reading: 40 °C
